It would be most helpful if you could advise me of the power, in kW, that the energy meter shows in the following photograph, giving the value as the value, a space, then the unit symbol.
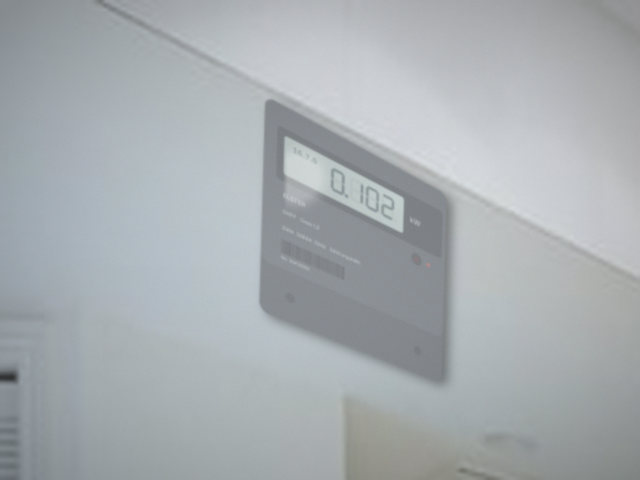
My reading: 0.102 kW
